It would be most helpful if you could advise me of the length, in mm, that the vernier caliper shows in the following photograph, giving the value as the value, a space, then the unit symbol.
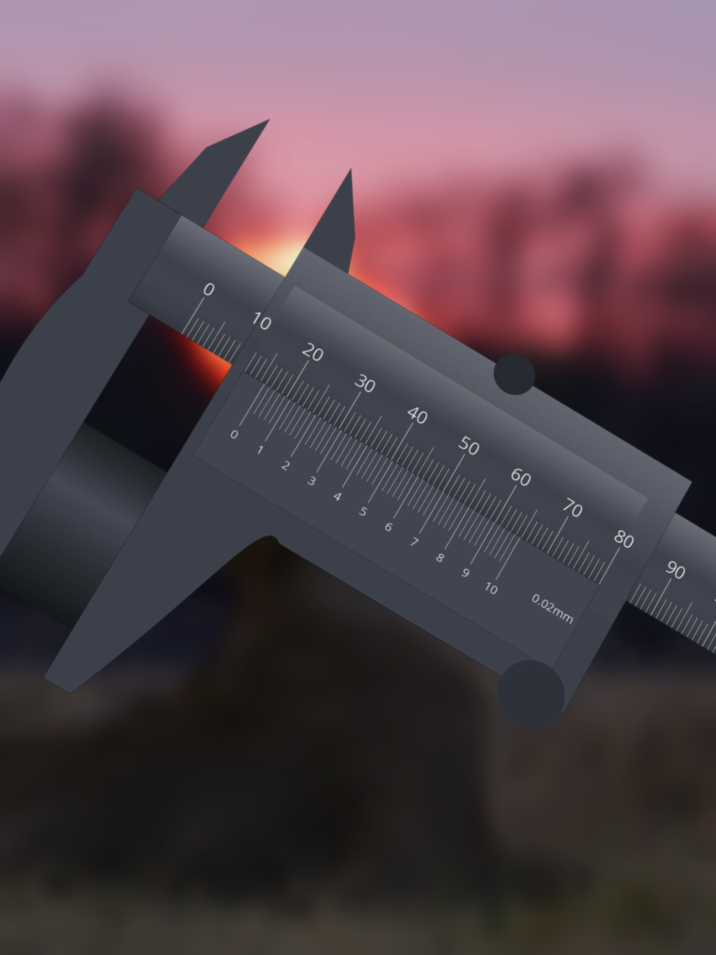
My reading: 15.8 mm
